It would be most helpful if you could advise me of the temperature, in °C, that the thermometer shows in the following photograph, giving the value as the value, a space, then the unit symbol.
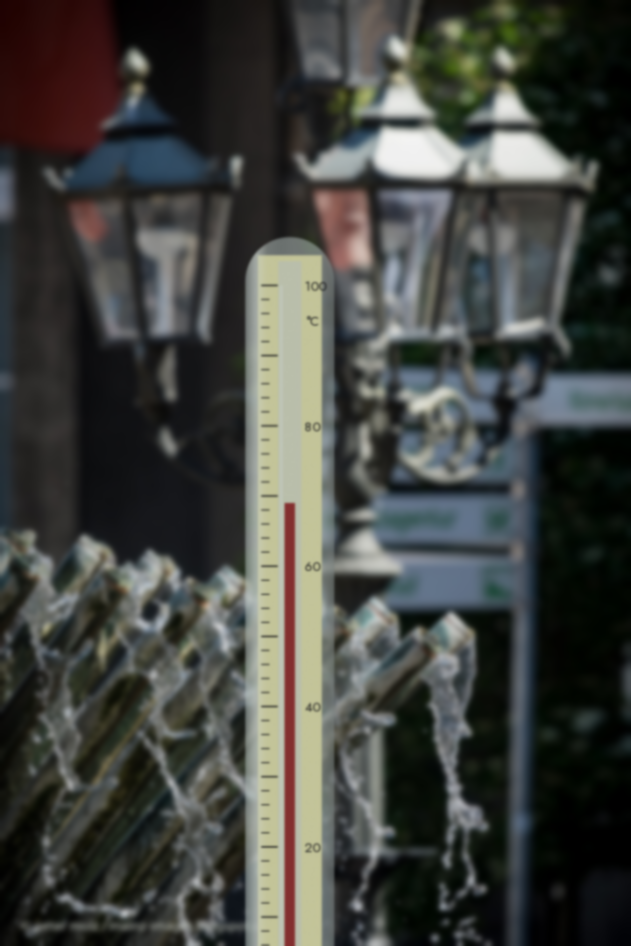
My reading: 69 °C
